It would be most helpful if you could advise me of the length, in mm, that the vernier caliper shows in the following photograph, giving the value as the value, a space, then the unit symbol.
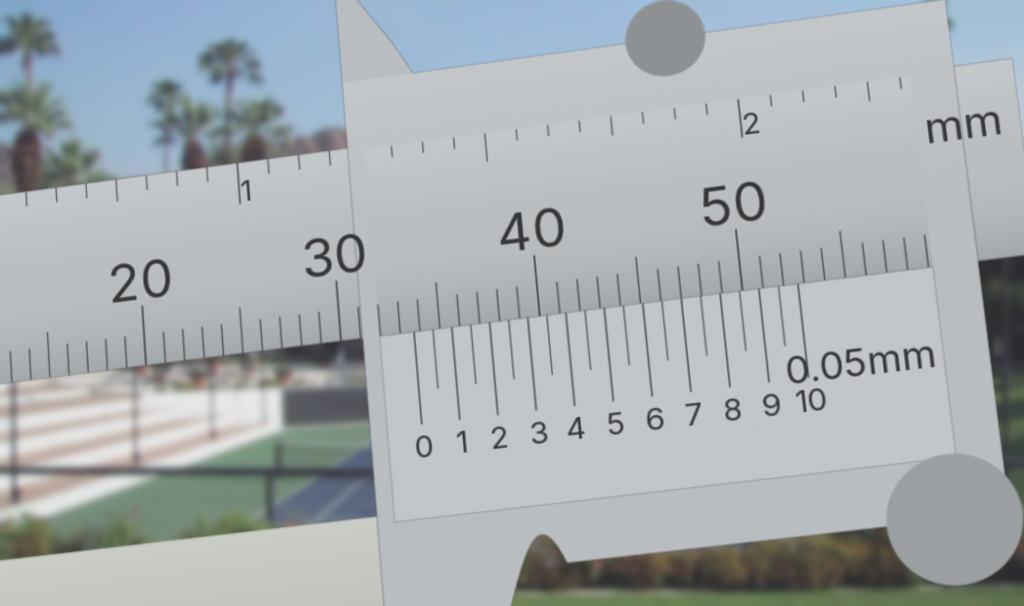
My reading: 33.7 mm
